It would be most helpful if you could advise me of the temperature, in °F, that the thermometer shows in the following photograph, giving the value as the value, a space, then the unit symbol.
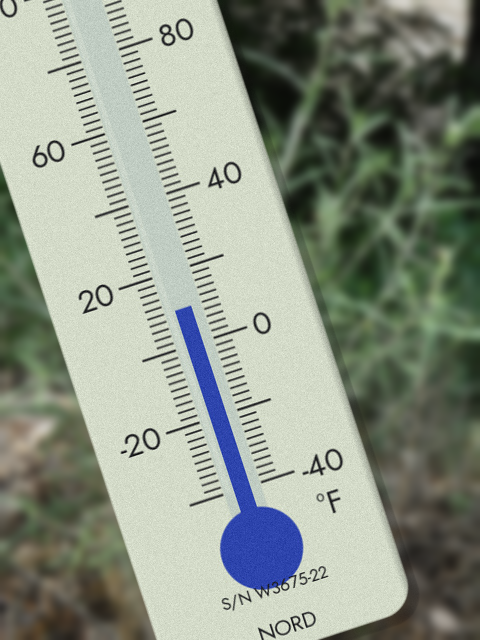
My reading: 10 °F
